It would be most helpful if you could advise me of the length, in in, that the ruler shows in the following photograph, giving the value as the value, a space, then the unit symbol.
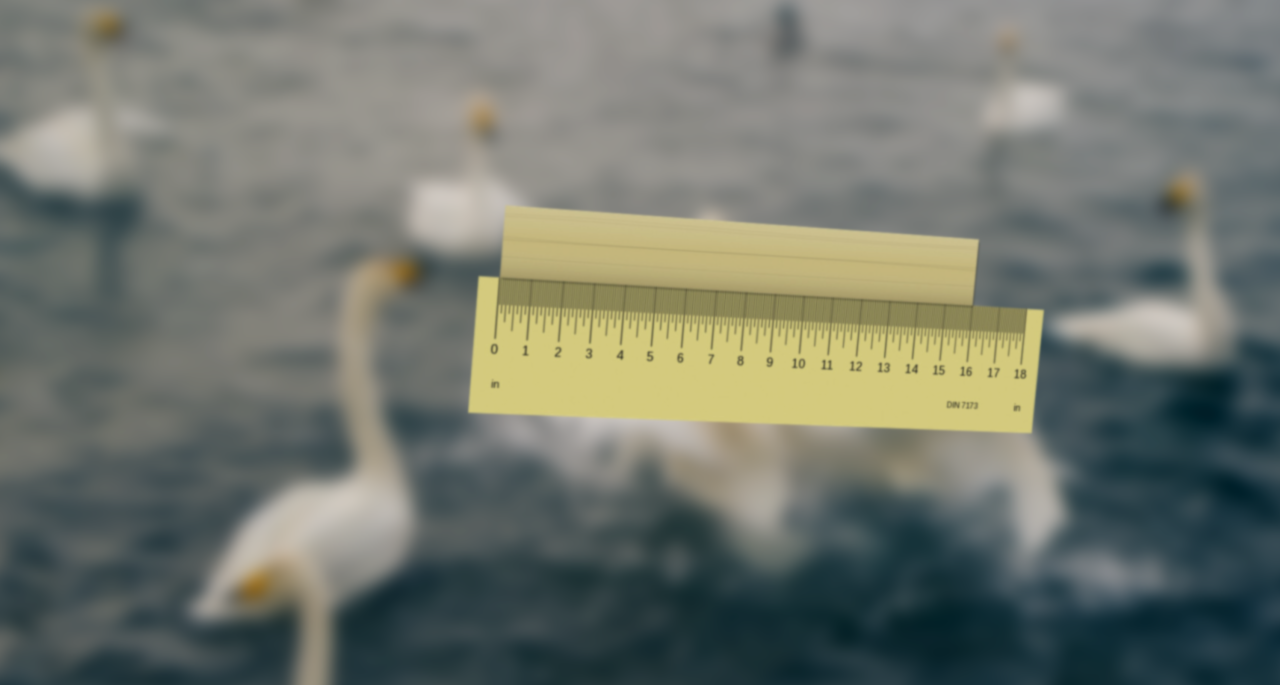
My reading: 16 in
